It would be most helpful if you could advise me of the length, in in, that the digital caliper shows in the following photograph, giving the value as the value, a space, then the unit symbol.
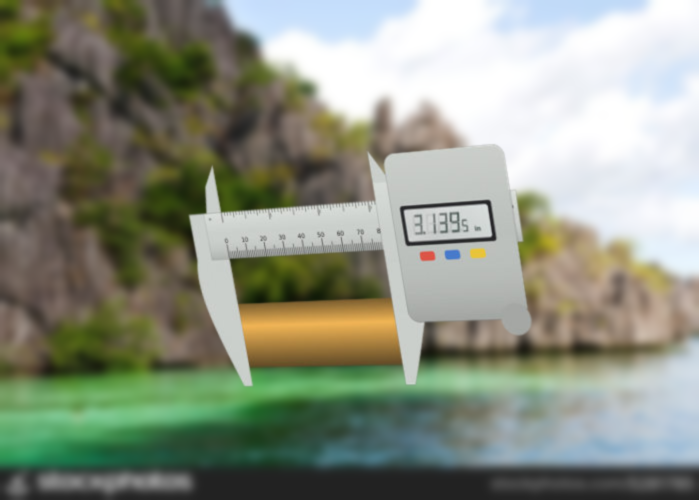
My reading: 3.1395 in
